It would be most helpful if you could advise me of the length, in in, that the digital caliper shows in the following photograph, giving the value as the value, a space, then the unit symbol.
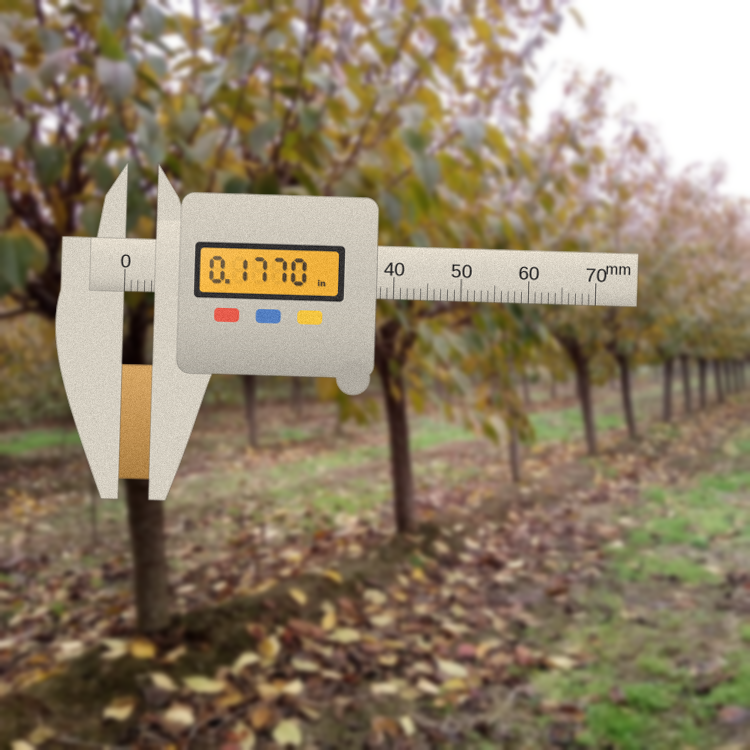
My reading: 0.1770 in
